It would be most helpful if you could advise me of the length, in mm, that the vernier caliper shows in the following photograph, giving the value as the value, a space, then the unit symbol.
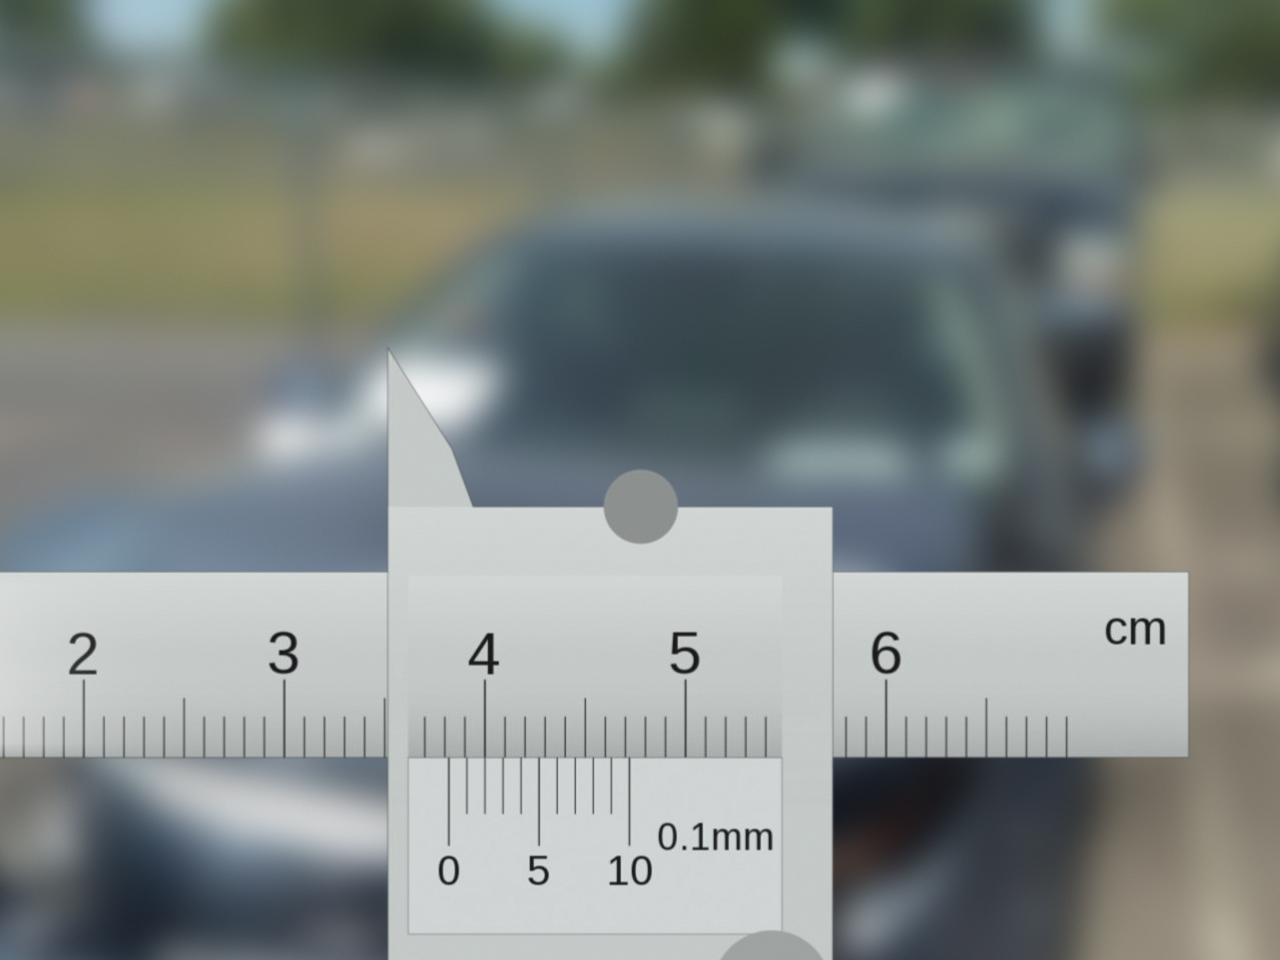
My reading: 38.2 mm
